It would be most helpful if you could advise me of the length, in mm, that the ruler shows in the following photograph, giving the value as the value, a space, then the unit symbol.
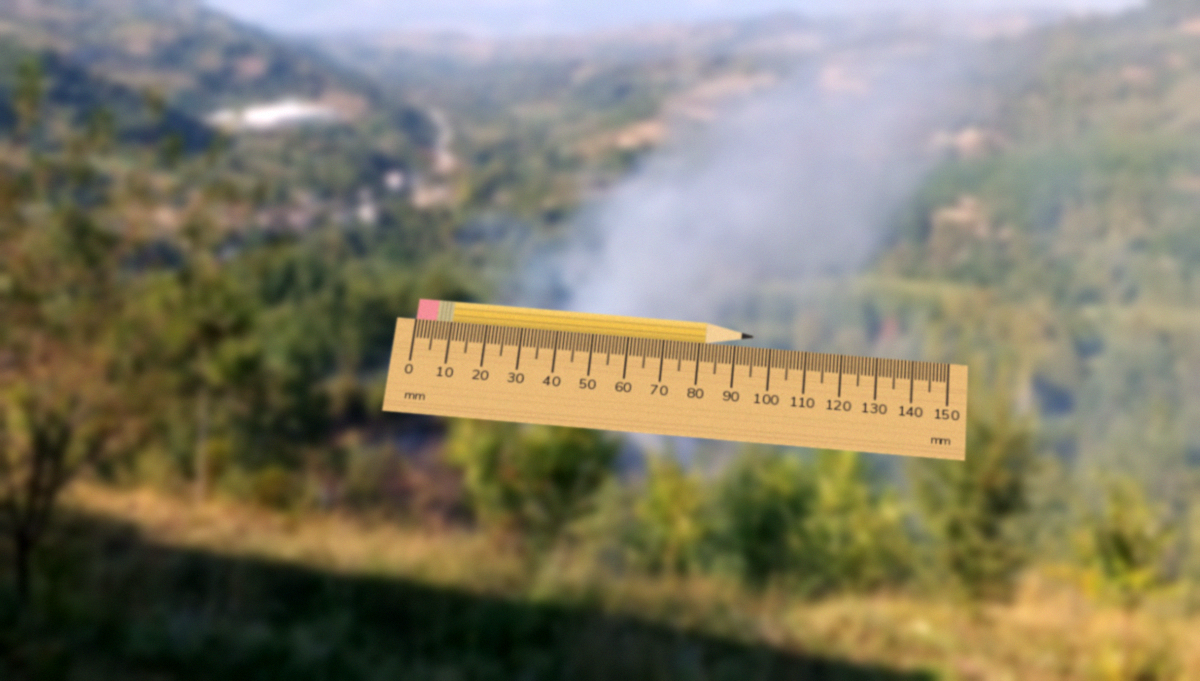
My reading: 95 mm
